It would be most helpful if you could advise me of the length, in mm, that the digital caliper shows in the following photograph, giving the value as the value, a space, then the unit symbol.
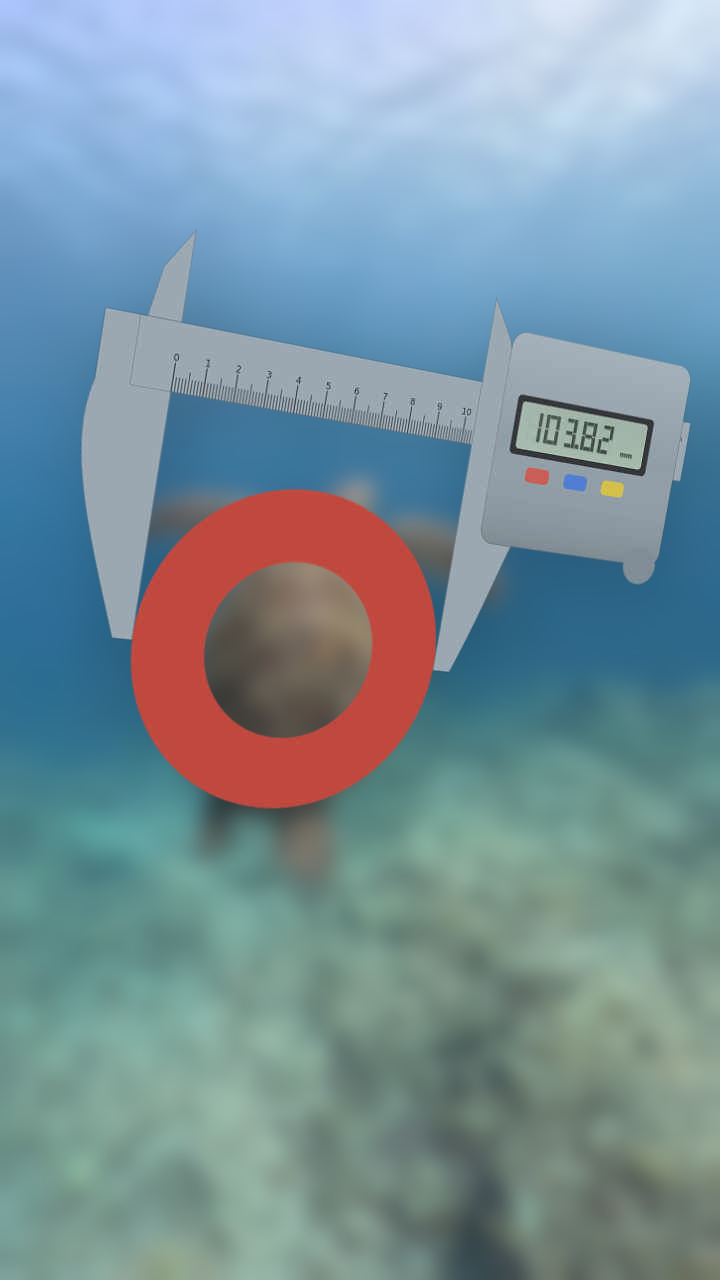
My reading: 103.82 mm
